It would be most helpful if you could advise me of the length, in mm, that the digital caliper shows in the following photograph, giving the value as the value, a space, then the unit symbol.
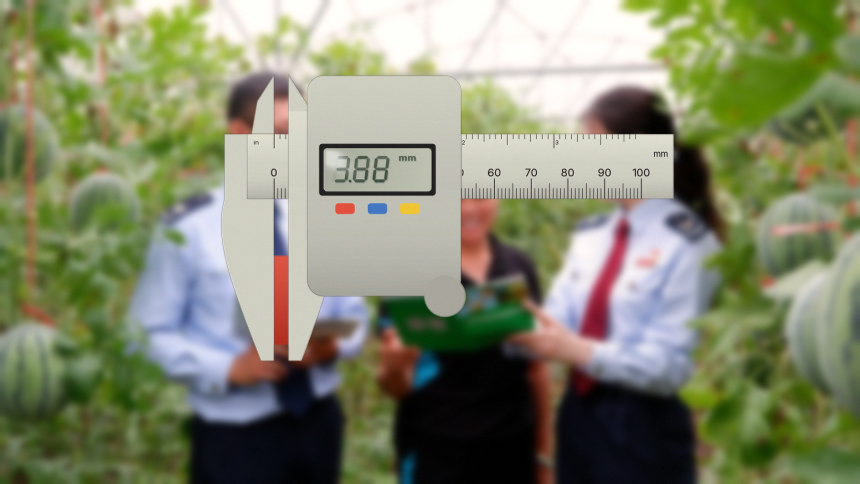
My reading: 3.88 mm
